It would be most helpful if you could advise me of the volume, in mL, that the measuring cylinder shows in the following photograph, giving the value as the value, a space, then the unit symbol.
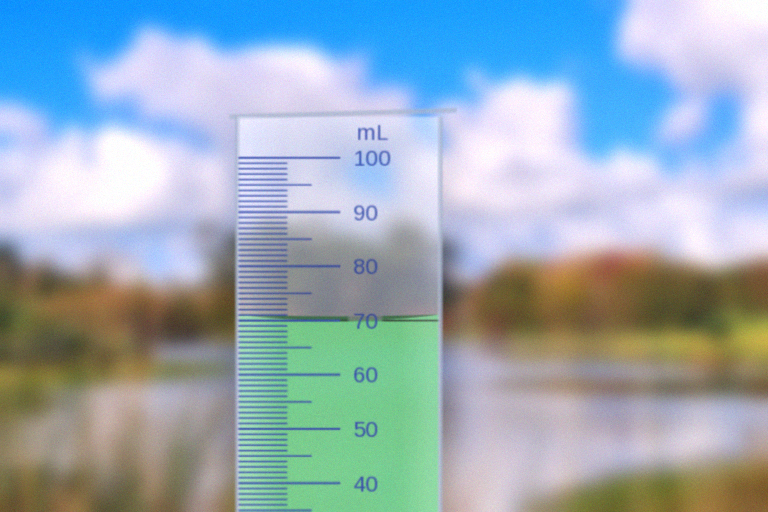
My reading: 70 mL
